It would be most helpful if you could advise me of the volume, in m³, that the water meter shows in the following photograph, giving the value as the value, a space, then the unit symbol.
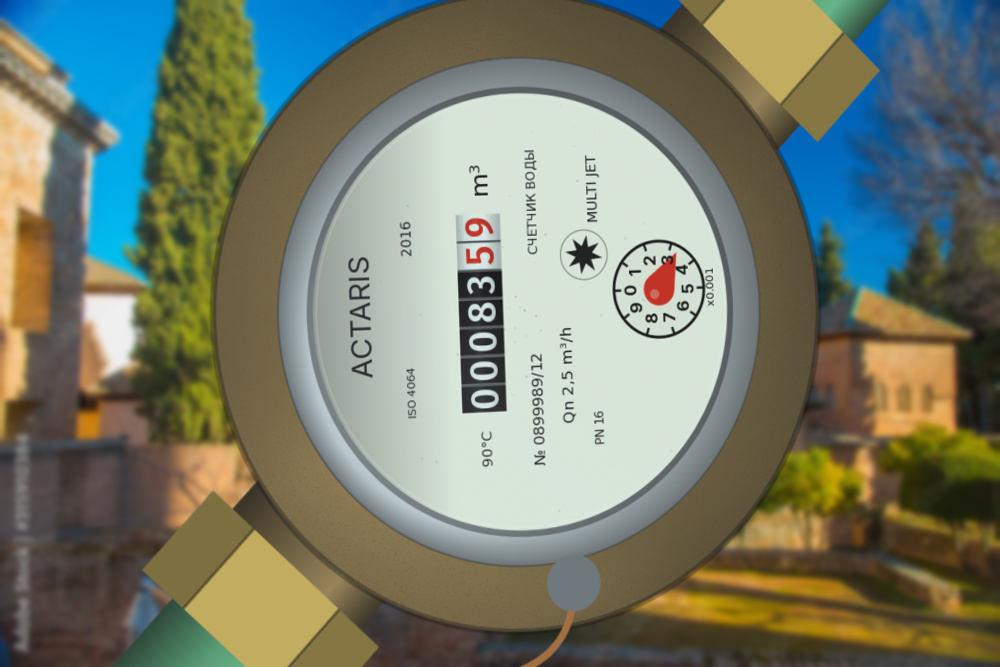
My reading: 83.593 m³
